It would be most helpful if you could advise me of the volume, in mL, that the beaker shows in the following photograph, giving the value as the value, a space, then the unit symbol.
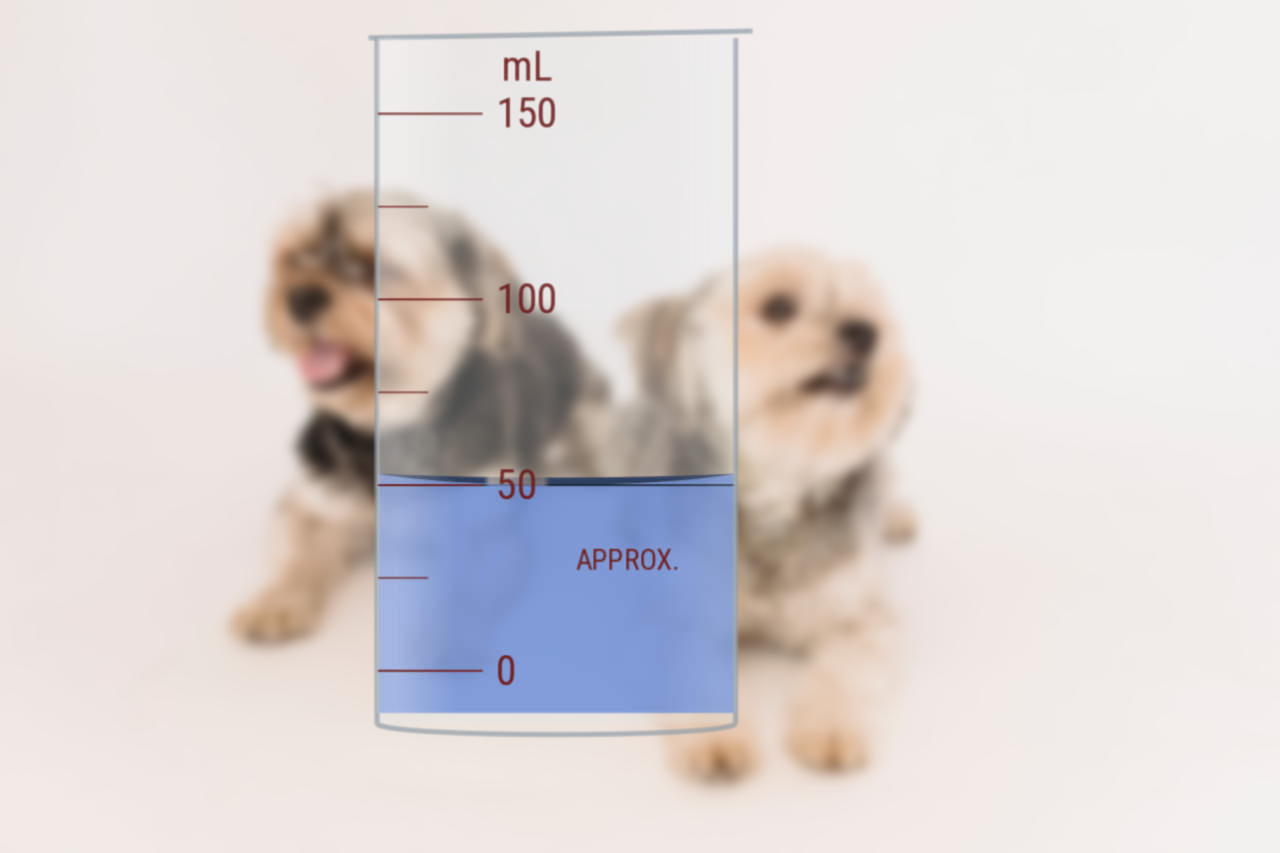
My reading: 50 mL
